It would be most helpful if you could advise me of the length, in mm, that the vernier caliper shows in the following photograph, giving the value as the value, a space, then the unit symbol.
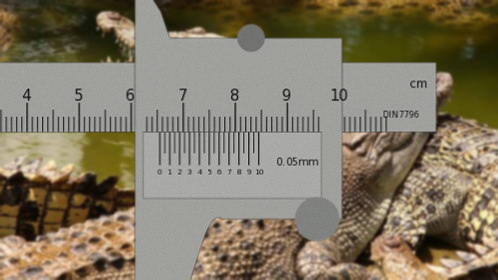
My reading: 65.5 mm
